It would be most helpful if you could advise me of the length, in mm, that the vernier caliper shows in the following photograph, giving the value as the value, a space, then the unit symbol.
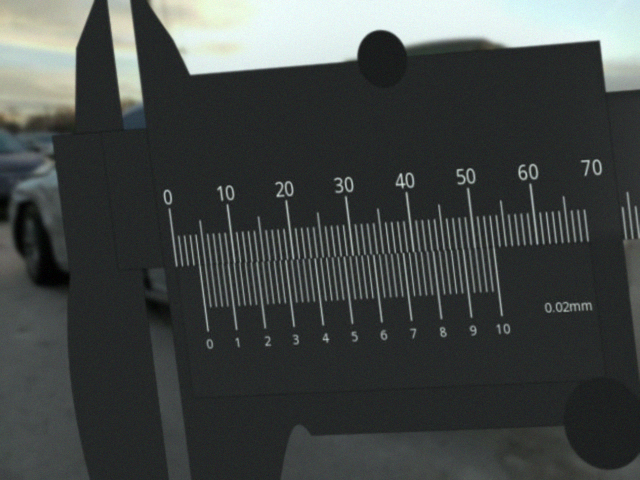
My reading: 4.0 mm
